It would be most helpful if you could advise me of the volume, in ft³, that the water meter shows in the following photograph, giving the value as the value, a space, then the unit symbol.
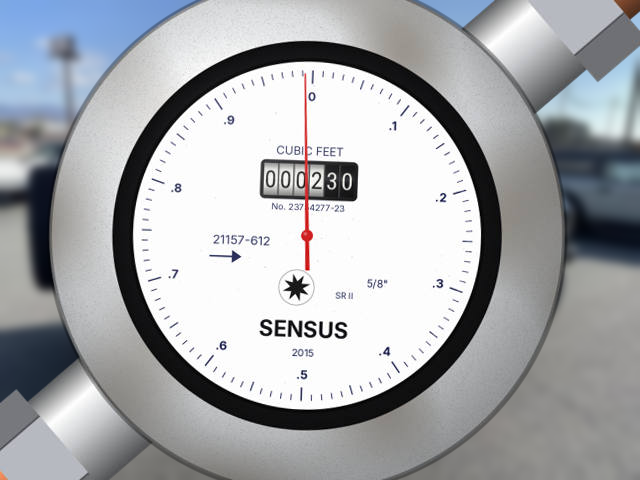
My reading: 229.99 ft³
